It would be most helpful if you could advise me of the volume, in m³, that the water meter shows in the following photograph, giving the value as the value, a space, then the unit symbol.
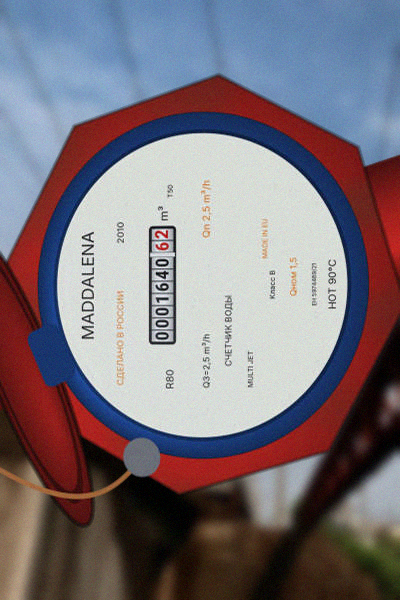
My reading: 1640.62 m³
